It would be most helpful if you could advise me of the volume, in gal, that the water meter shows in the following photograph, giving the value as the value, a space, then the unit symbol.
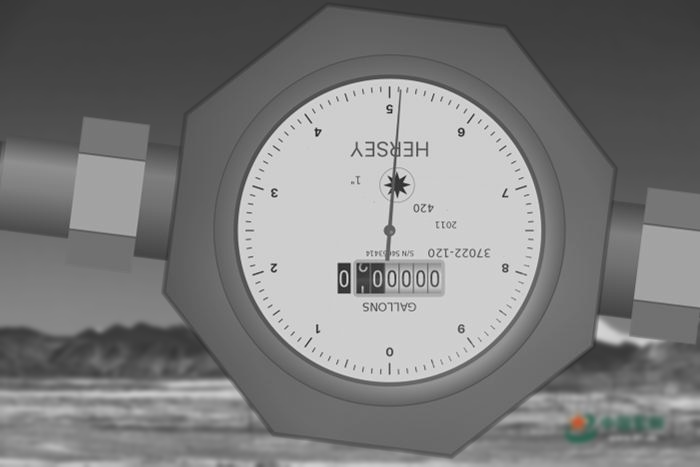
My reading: 15.1 gal
